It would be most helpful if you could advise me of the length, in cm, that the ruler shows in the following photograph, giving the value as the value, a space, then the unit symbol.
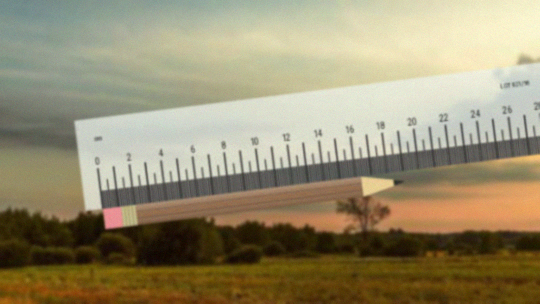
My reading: 19 cm
